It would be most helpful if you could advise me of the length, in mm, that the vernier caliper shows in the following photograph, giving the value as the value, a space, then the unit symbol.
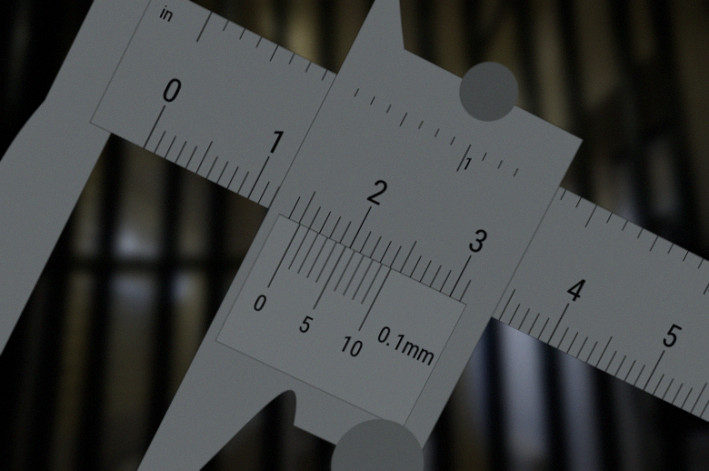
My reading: 15.1 mm
